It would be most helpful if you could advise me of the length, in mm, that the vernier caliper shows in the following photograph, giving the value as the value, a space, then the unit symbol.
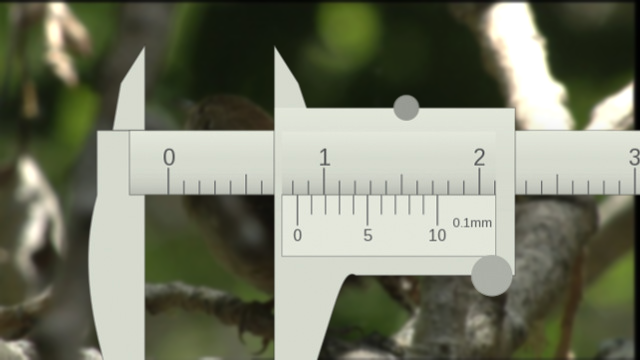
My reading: 8.3 mm
